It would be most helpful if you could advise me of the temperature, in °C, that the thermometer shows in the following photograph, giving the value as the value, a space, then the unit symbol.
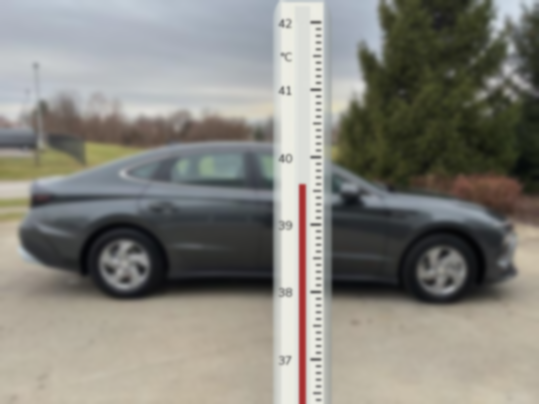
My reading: 39.6 °C
